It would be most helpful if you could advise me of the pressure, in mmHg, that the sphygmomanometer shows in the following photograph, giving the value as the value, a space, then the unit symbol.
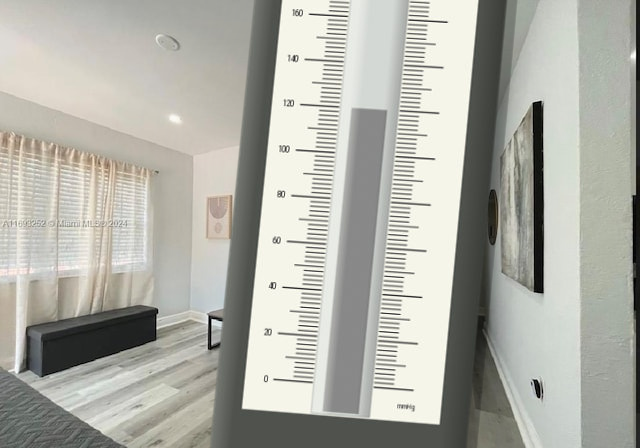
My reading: 120 mmHg
